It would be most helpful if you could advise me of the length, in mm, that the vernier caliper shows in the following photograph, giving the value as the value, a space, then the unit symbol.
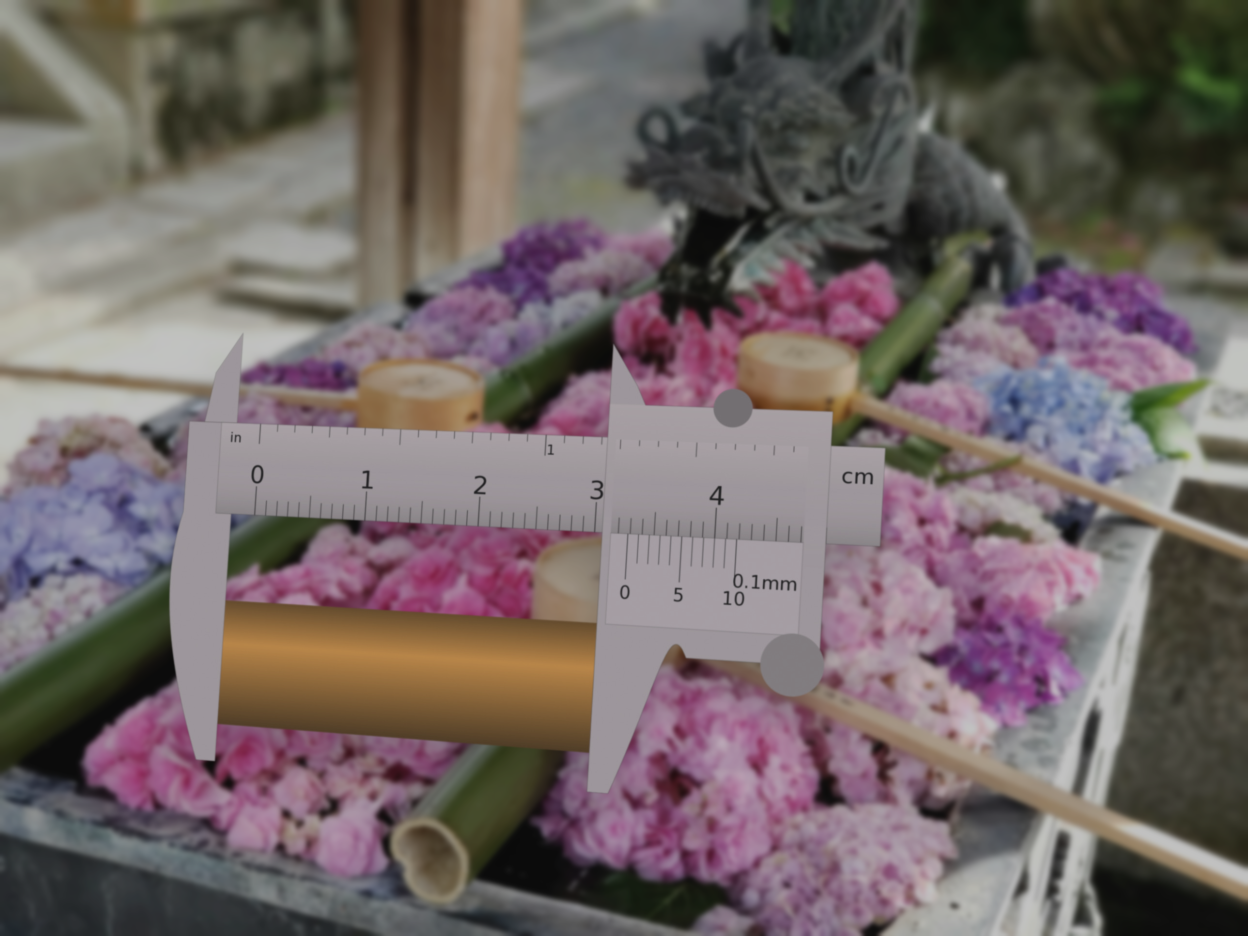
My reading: 32.8 mm
